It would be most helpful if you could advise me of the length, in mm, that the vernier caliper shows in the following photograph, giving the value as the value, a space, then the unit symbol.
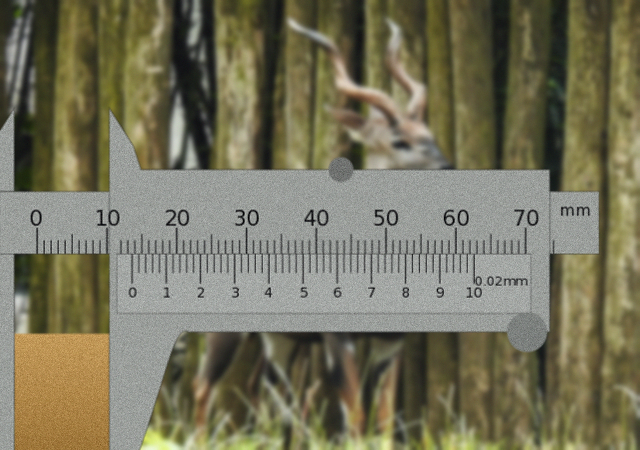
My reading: 13.6 mm
